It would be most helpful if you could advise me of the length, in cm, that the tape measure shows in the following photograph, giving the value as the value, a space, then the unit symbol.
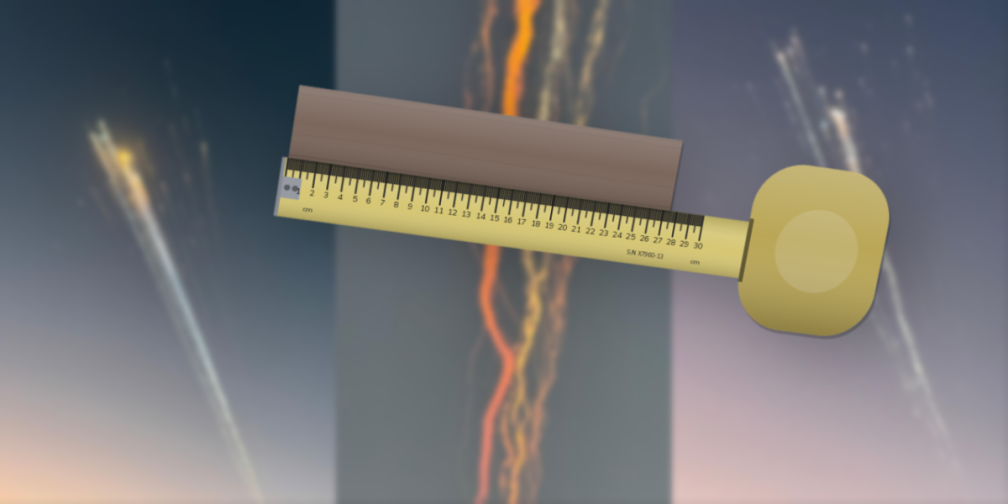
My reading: 27.5 cm
